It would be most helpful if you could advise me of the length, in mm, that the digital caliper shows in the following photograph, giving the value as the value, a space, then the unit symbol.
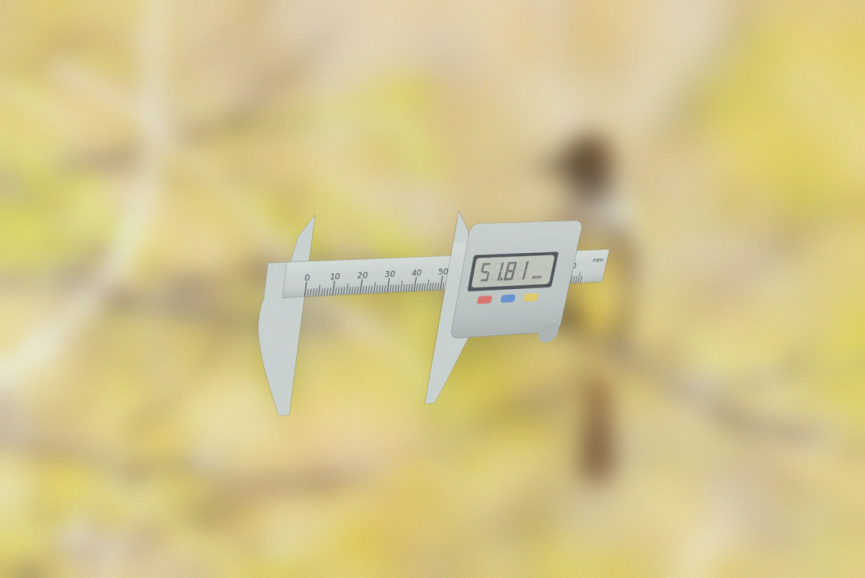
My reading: 51.81 mm
